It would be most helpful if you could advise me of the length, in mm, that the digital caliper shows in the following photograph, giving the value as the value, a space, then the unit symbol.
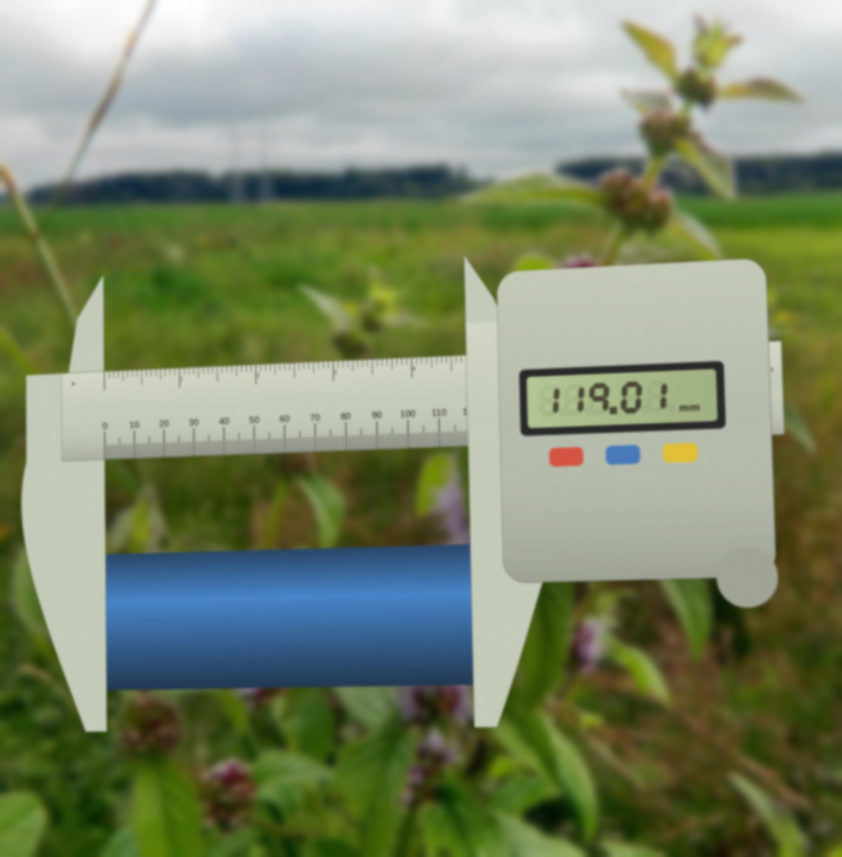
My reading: 119.01 mm
